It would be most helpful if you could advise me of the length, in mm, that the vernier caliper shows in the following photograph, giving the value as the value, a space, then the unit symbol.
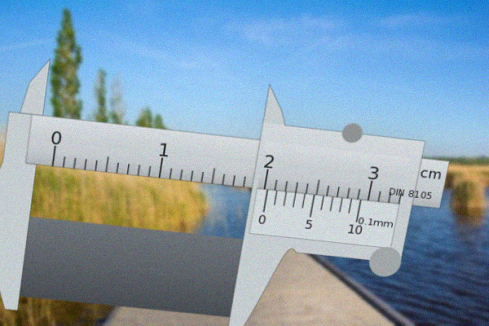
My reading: 20.3 mm
